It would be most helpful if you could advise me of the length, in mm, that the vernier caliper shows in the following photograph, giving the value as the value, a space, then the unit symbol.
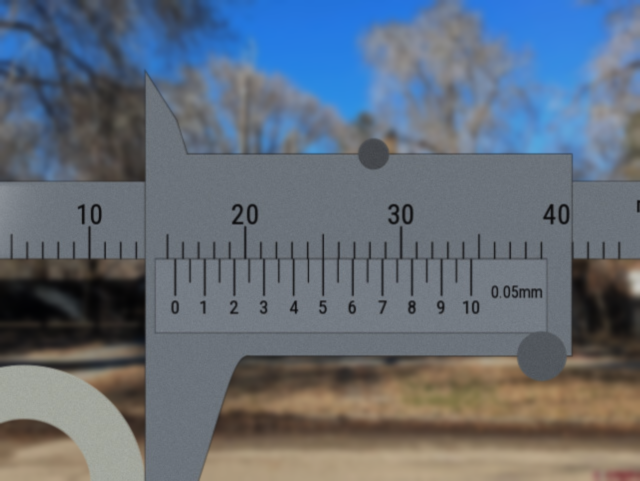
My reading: 15.5 mm
